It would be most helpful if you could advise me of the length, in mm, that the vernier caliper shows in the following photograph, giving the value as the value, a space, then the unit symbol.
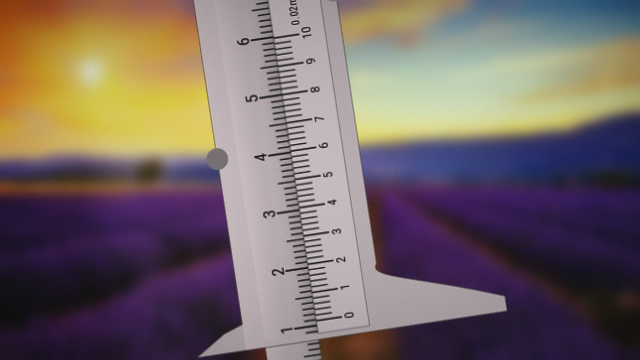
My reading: 10.8 mm
